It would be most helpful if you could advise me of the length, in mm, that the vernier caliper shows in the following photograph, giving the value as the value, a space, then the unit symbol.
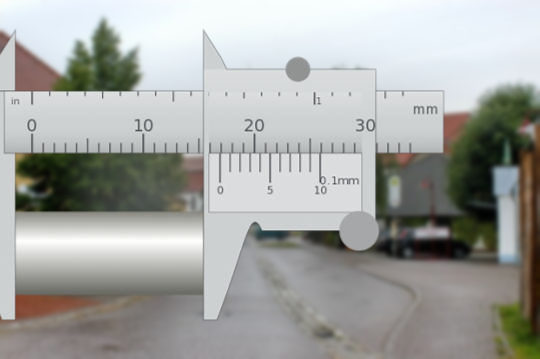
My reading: 16.9 mm
